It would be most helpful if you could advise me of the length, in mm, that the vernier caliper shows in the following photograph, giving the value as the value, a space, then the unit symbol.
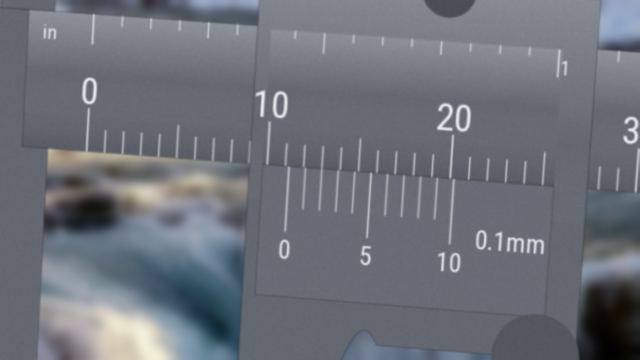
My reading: 11.2 mm
